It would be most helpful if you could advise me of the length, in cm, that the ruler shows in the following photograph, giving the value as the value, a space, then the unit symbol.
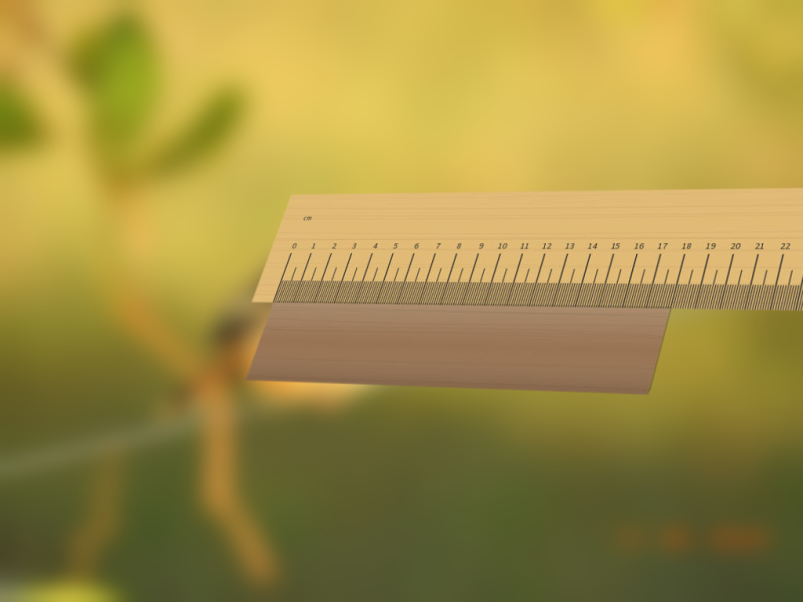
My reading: 18 cm
